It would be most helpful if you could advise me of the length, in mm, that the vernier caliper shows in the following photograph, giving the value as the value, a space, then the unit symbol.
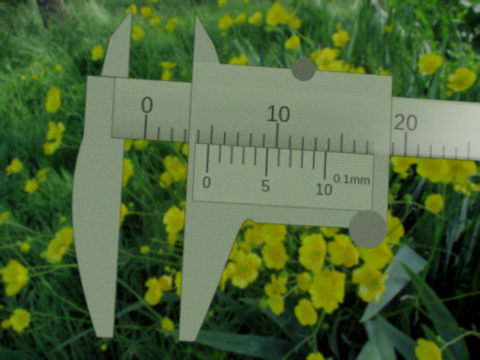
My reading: 4.8 mm
